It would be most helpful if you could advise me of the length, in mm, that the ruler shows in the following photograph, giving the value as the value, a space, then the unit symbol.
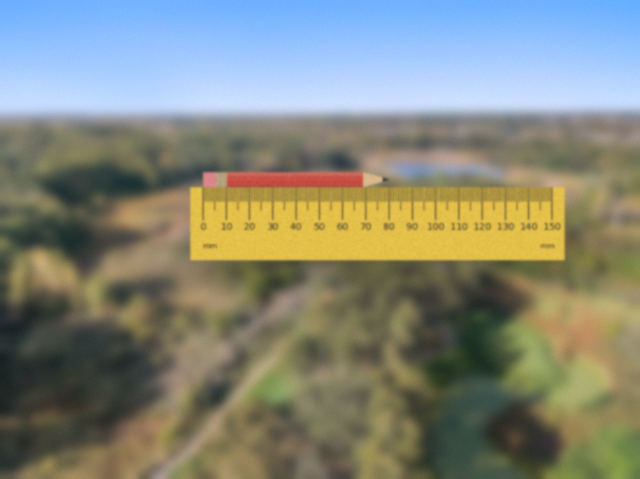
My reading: 80 mm
